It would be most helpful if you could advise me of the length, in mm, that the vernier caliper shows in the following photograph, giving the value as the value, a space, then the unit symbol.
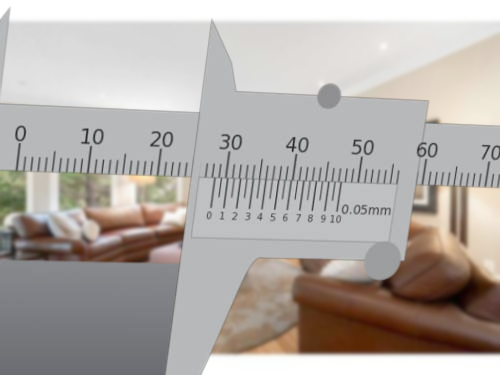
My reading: 28.4 mm
